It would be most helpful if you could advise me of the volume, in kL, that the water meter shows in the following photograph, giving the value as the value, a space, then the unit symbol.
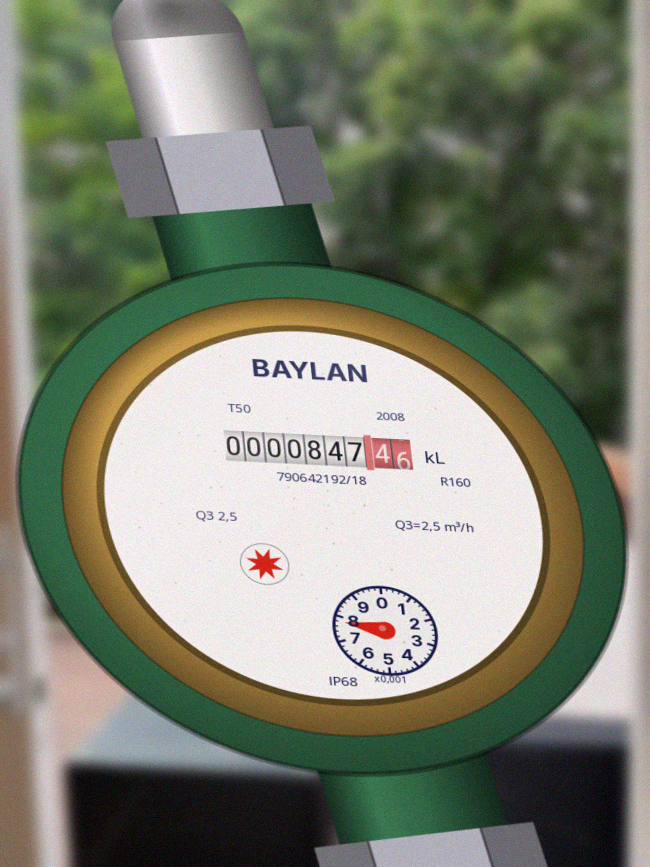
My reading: 847.457 kL
